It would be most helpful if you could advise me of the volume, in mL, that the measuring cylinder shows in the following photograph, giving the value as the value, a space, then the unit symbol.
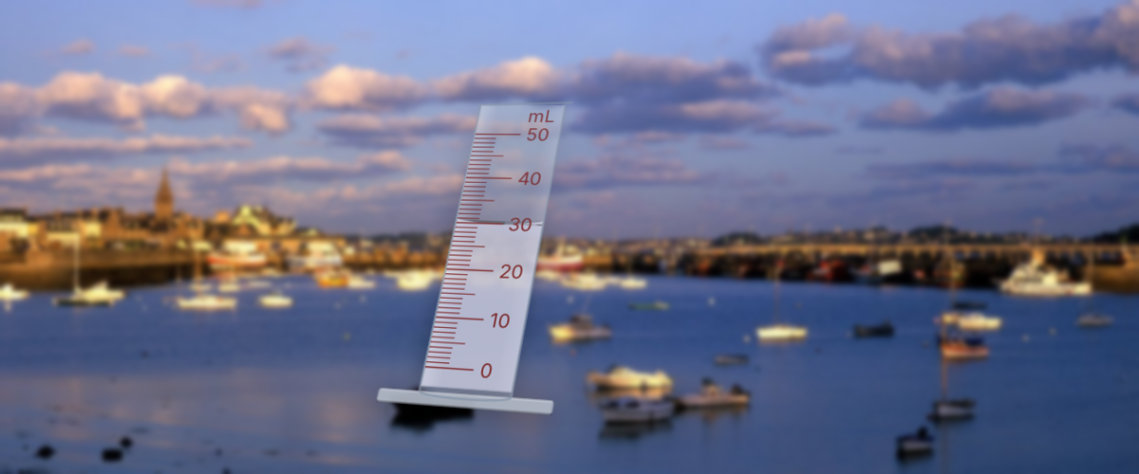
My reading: 30 mL
